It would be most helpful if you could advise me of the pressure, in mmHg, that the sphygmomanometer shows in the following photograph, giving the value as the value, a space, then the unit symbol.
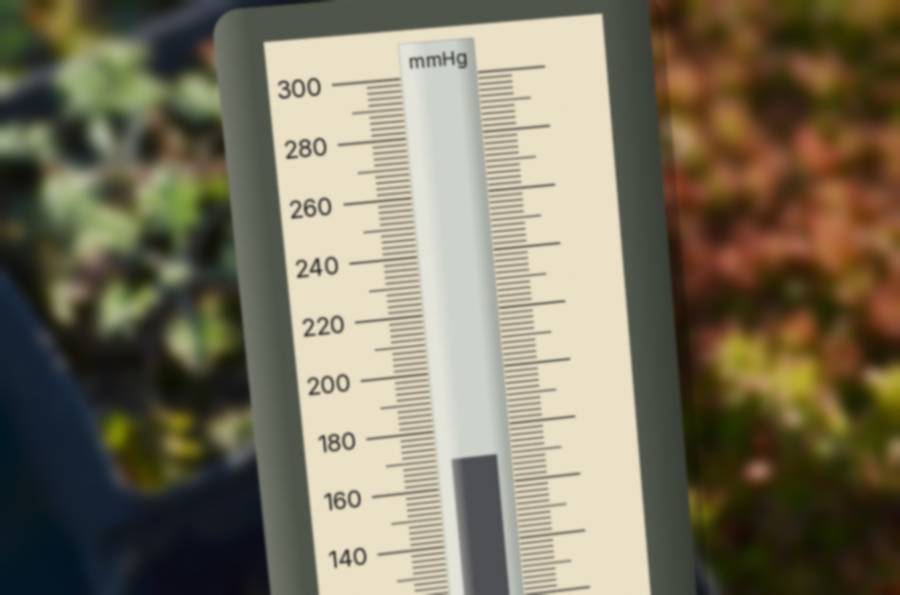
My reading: 170 mmHg
